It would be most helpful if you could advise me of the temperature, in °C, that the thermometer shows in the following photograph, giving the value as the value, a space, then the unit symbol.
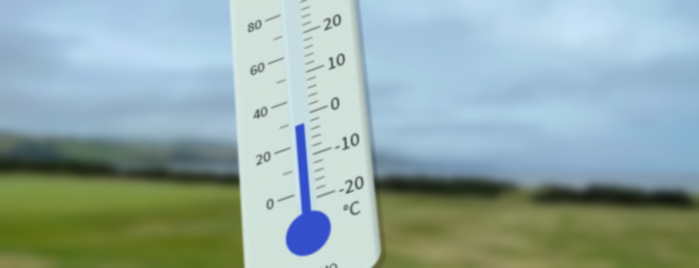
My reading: -2 °C
